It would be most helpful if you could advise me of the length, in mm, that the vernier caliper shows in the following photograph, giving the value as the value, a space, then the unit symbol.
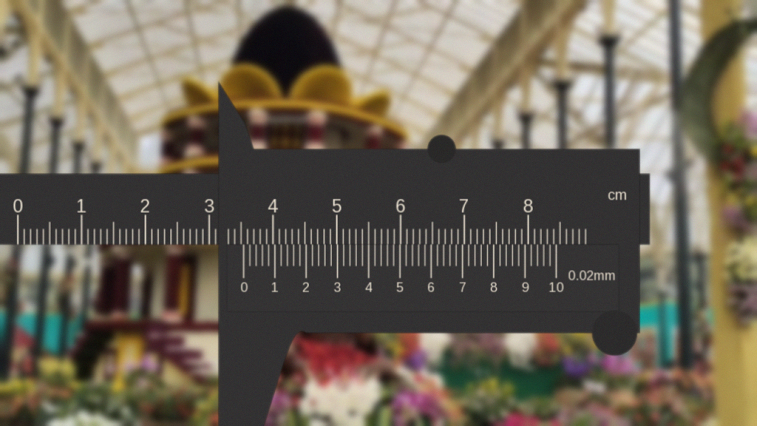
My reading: 35.4 mm
